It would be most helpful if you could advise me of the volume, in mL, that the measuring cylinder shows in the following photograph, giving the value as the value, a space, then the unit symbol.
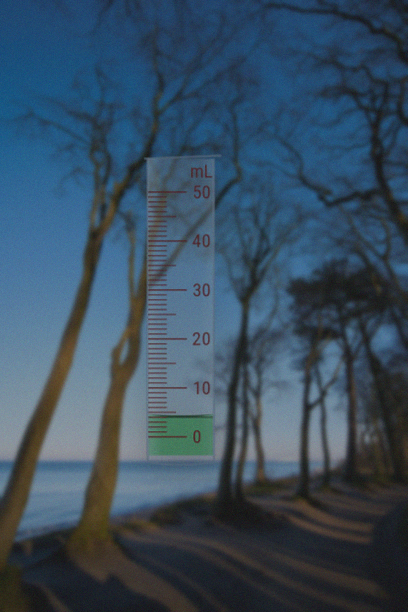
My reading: 4 mL
